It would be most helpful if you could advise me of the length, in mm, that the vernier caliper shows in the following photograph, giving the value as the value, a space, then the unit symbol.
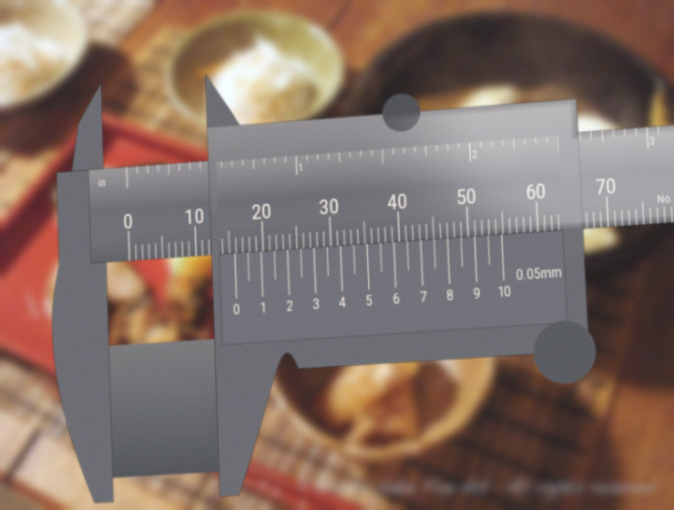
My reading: 15.8 mm
